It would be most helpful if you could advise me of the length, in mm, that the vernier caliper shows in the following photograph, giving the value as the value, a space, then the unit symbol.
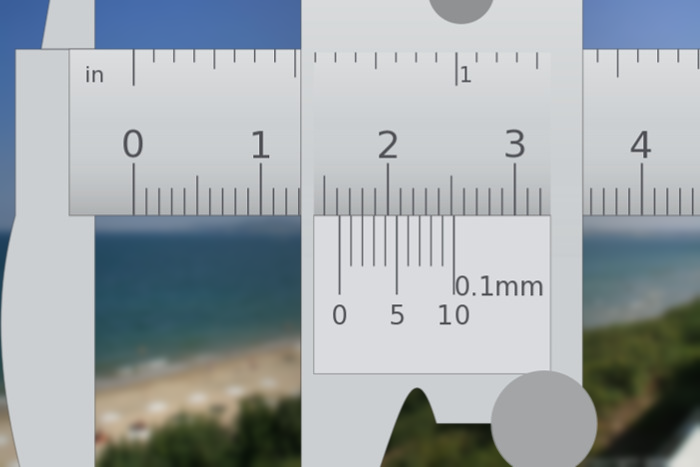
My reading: 16.2 mm
